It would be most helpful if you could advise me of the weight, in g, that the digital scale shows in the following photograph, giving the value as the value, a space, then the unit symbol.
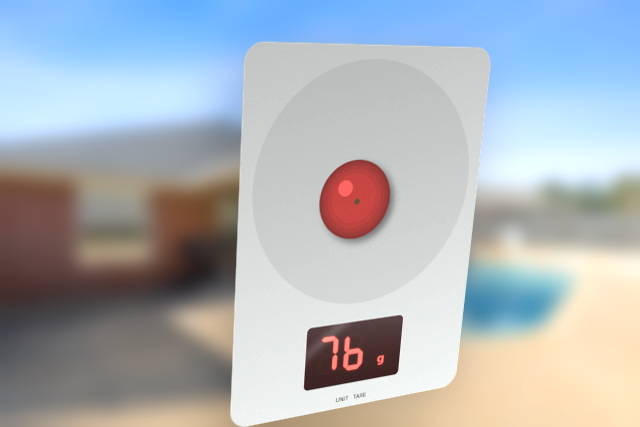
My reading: 76 g
